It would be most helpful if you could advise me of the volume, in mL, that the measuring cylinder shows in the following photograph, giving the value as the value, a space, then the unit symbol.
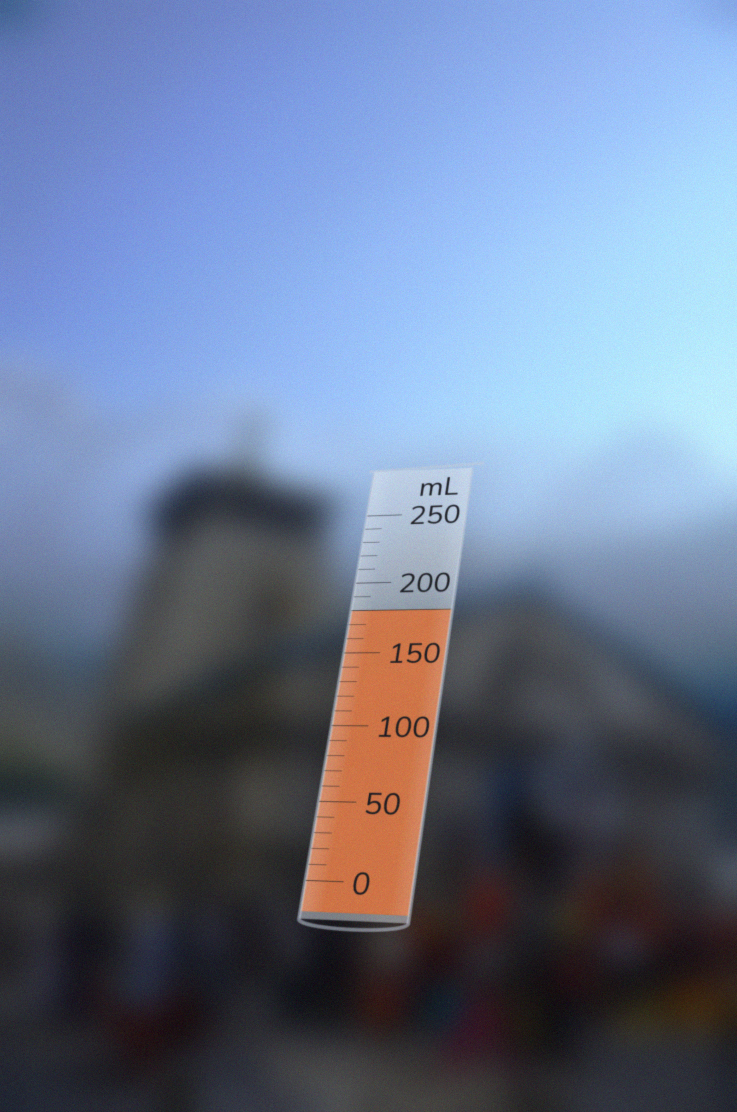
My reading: 180 mL
